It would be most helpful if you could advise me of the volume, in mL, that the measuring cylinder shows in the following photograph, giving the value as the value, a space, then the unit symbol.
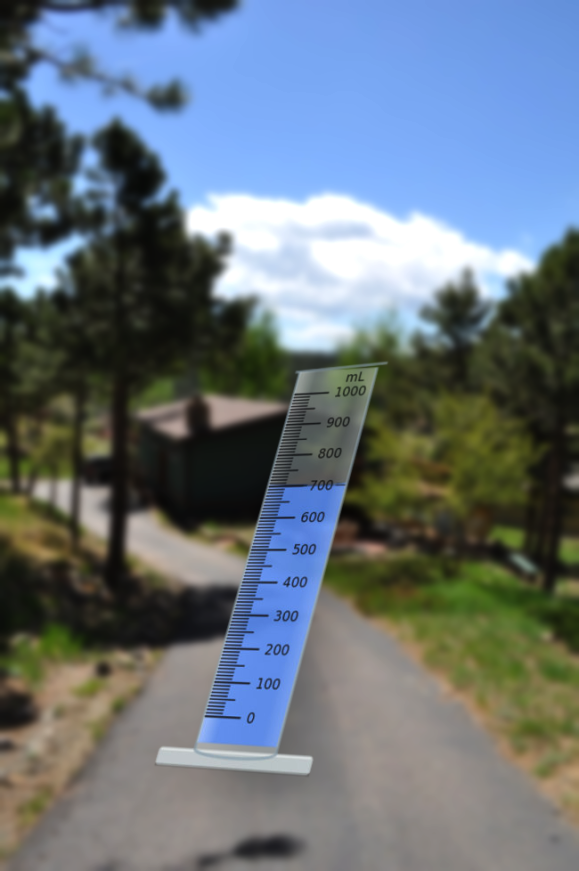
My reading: 700 mL
